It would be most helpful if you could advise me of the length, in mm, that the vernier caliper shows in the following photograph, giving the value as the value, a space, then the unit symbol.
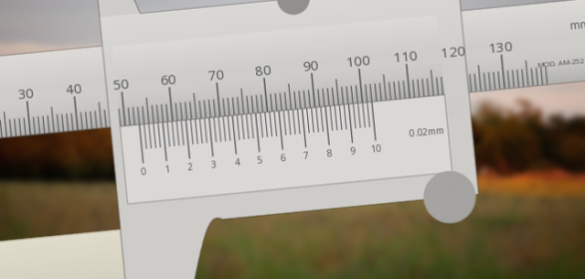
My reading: 53.0 mm
